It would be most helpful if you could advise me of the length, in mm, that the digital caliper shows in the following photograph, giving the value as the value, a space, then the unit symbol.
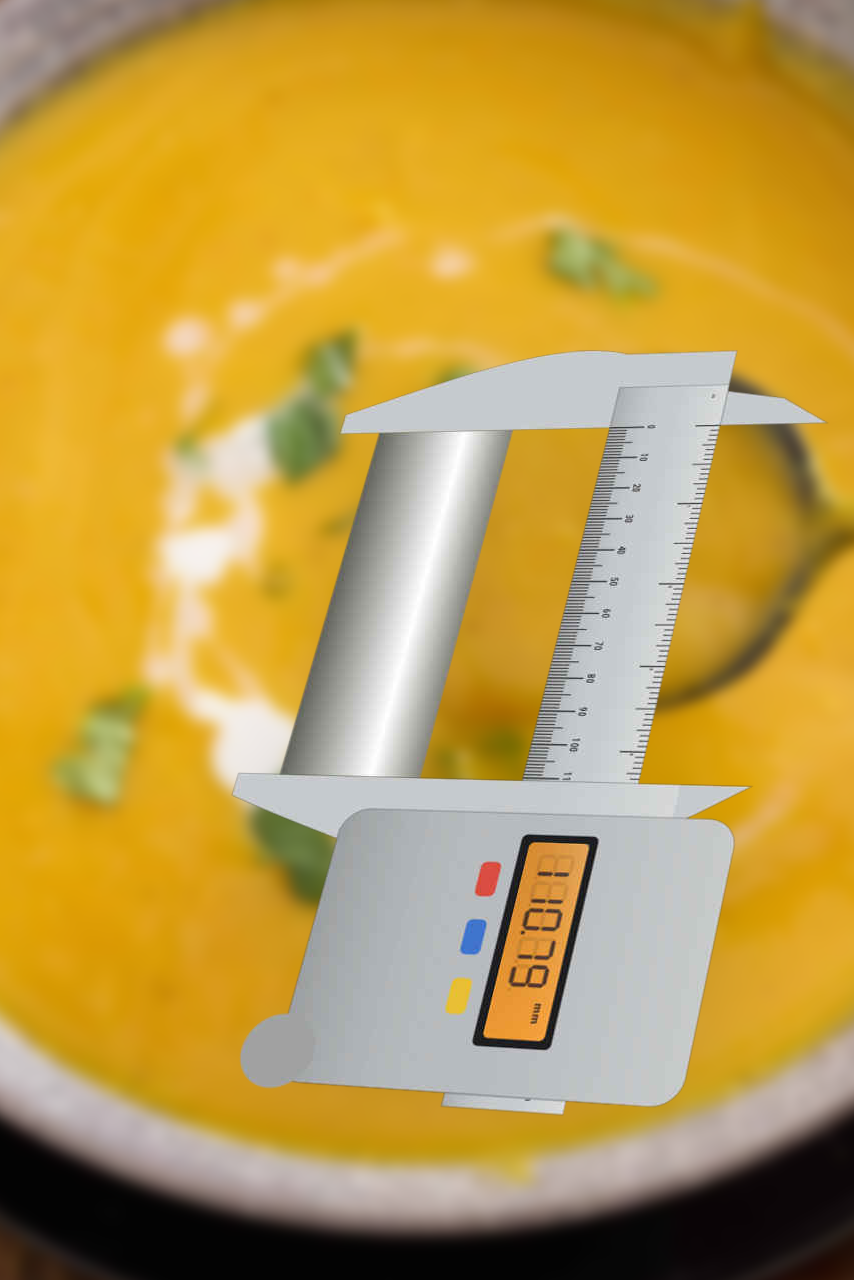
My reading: 110.79 mm
